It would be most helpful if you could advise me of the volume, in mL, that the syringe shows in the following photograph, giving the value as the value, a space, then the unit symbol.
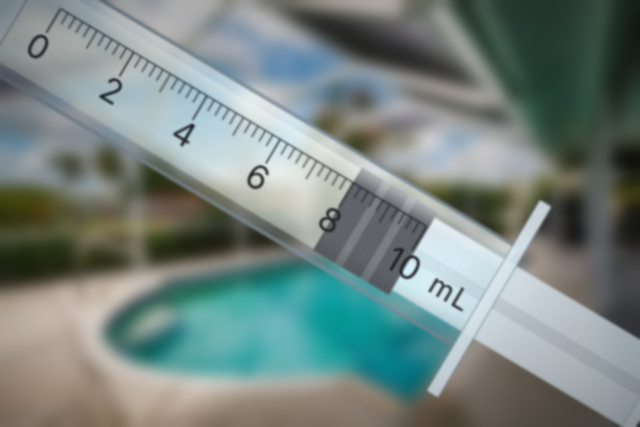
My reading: 8 mL
